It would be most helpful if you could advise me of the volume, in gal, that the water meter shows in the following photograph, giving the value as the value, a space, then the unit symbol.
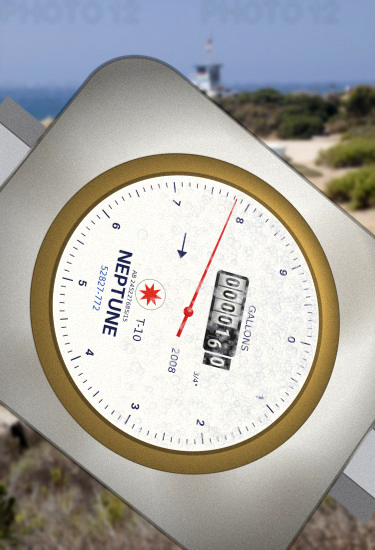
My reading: 157.8 gal
